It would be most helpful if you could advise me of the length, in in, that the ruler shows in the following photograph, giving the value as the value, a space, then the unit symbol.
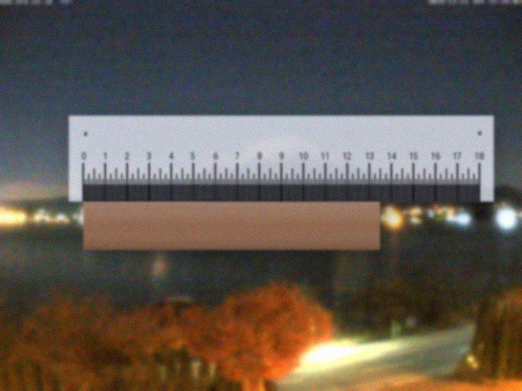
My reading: 13.5 in
